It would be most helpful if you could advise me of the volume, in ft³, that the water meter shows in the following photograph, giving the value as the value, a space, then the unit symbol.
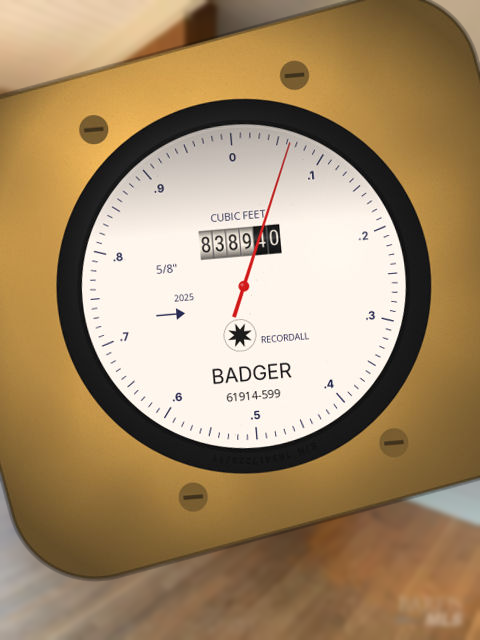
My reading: 838940.06 ft³
